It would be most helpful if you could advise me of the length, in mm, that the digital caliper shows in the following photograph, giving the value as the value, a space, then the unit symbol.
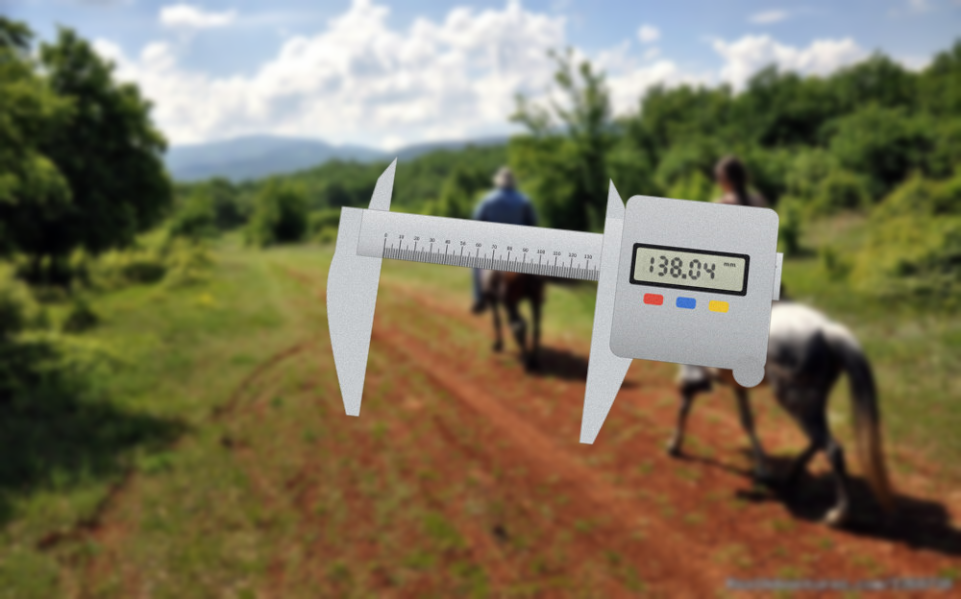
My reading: 138.04 mm
